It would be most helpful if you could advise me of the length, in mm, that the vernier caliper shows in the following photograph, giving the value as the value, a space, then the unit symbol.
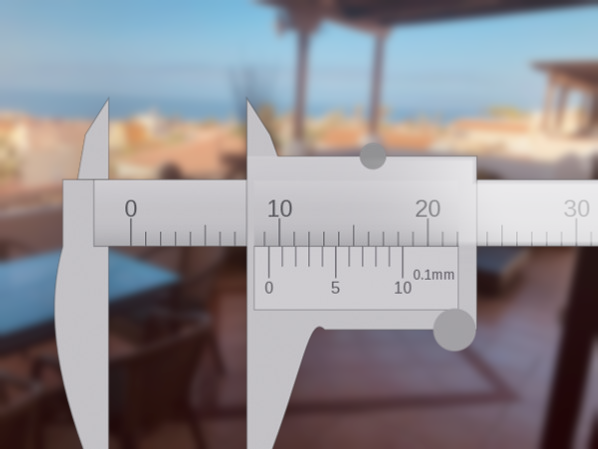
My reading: 9.3 mm
